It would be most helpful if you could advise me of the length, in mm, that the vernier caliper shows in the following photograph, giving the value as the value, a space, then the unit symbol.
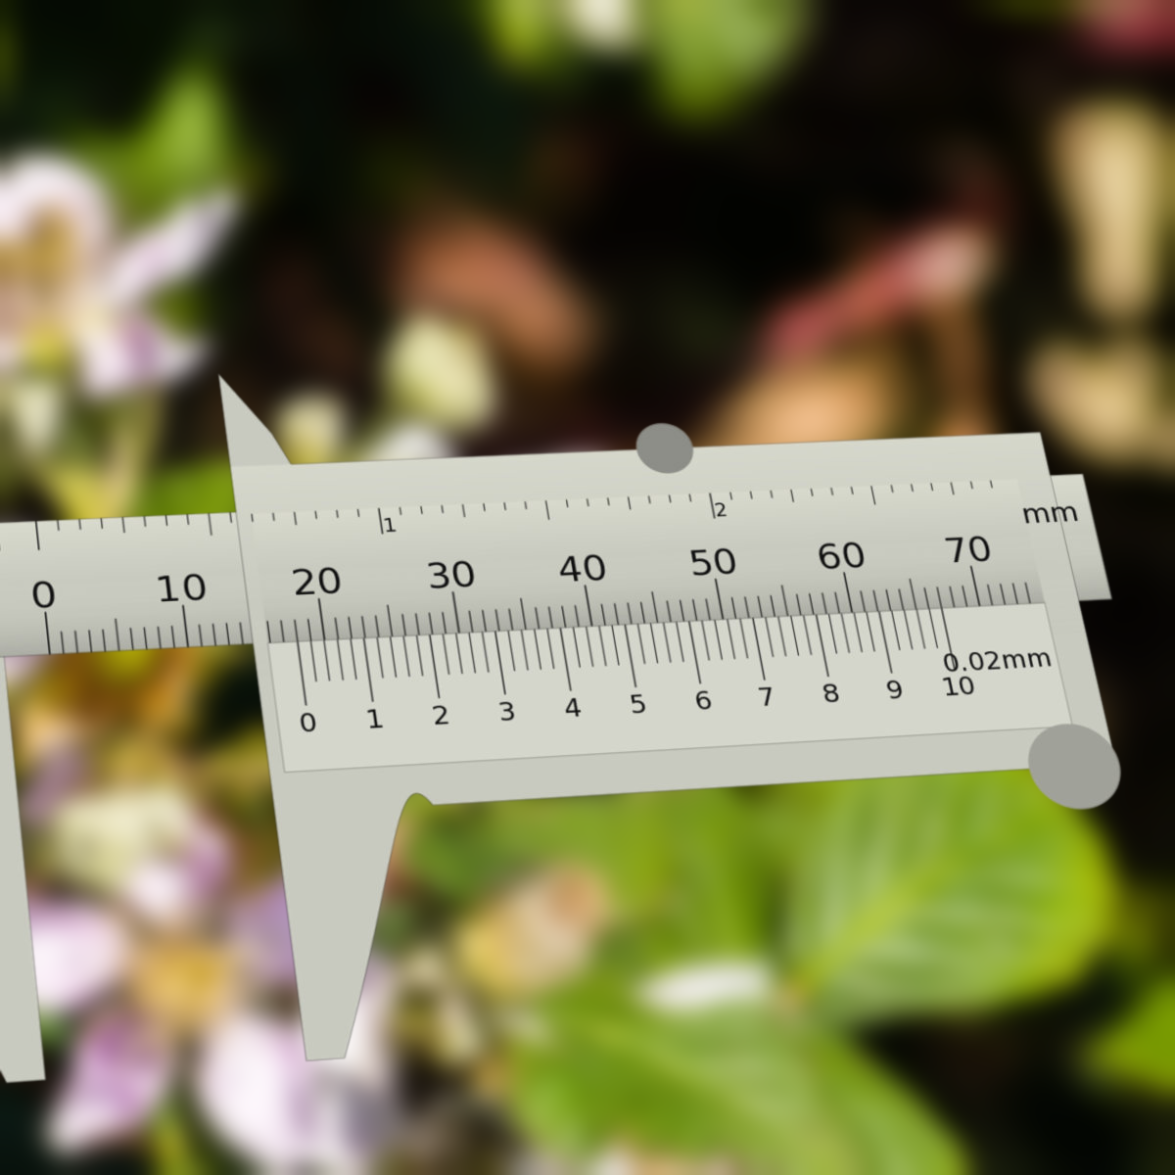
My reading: 18.0 mm
